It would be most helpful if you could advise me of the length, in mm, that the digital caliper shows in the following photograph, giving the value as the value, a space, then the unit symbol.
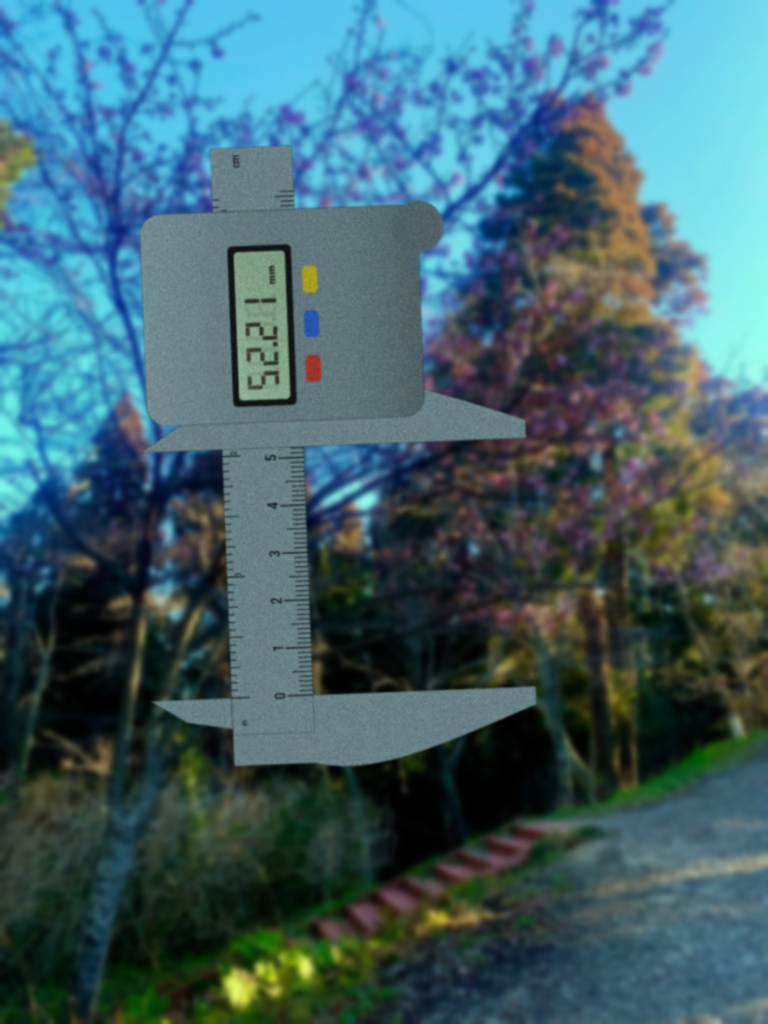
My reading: 52.21 mm
